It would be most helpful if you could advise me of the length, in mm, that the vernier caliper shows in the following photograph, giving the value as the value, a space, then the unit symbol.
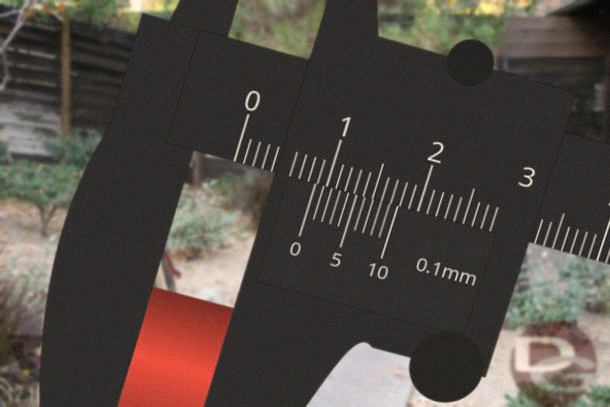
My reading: 8.8 mm
